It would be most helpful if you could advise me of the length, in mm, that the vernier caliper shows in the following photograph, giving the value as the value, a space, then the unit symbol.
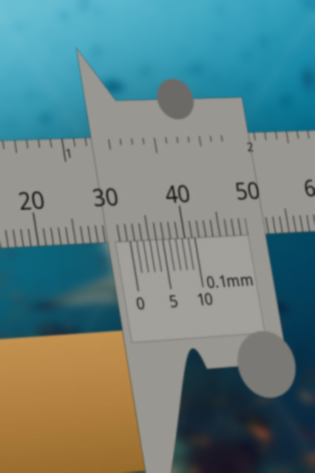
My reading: 32.4 mm
